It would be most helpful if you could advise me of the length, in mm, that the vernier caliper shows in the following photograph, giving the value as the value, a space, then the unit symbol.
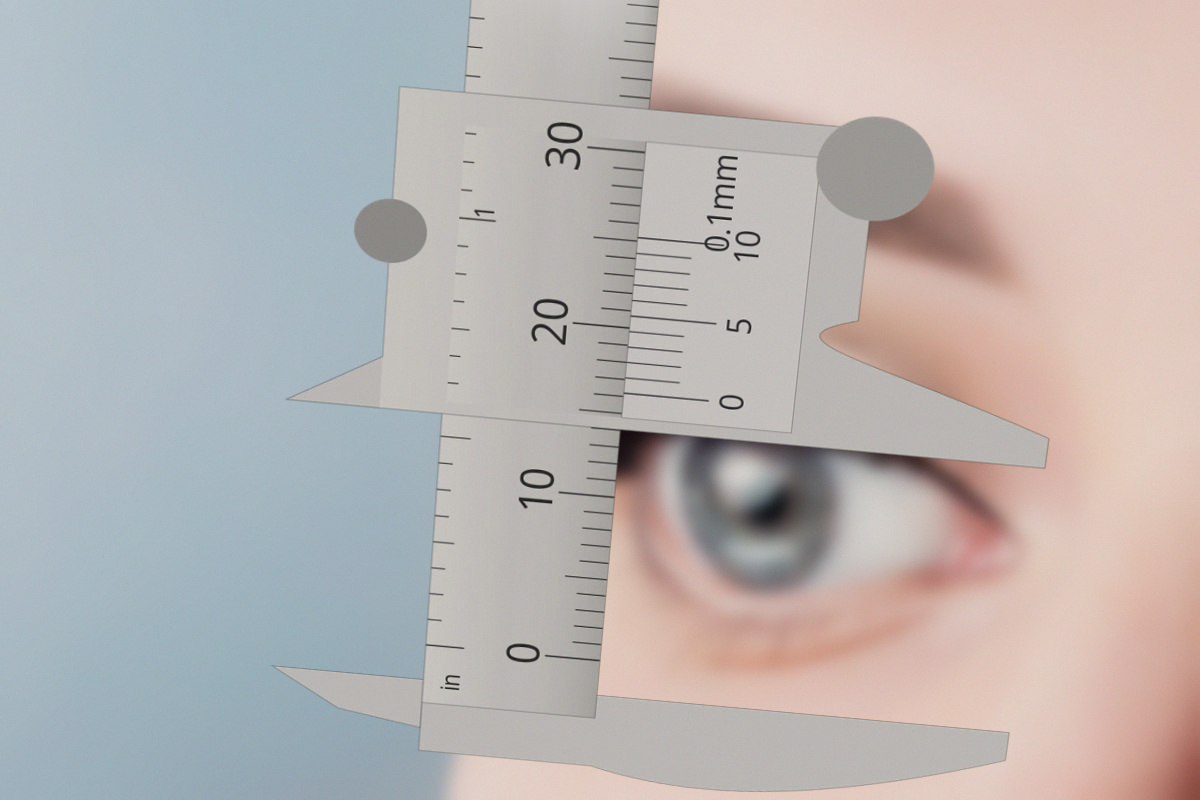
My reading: 16.2 mm
